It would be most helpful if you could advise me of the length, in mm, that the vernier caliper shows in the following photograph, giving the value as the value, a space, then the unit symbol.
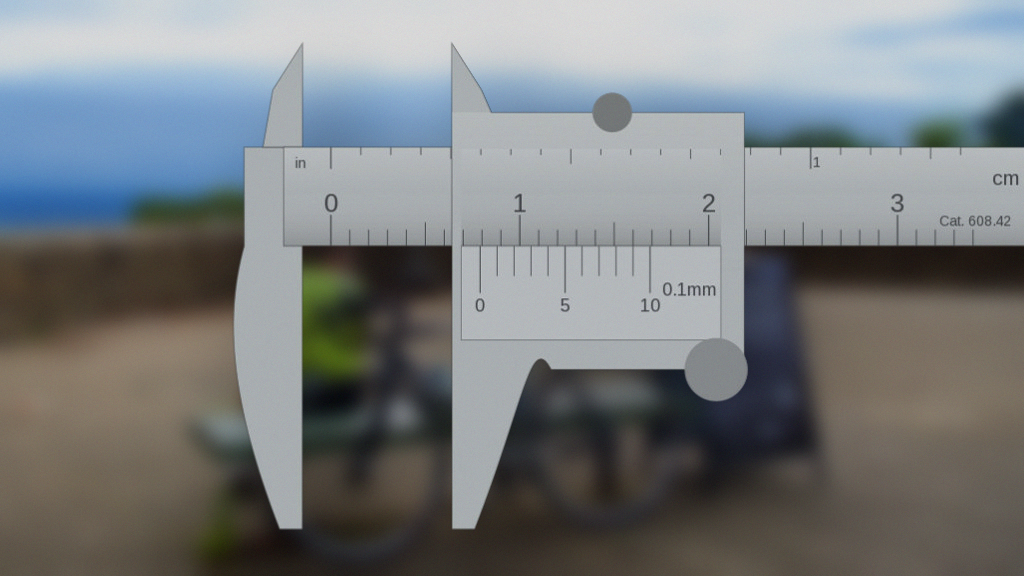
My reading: 7.9 mm
